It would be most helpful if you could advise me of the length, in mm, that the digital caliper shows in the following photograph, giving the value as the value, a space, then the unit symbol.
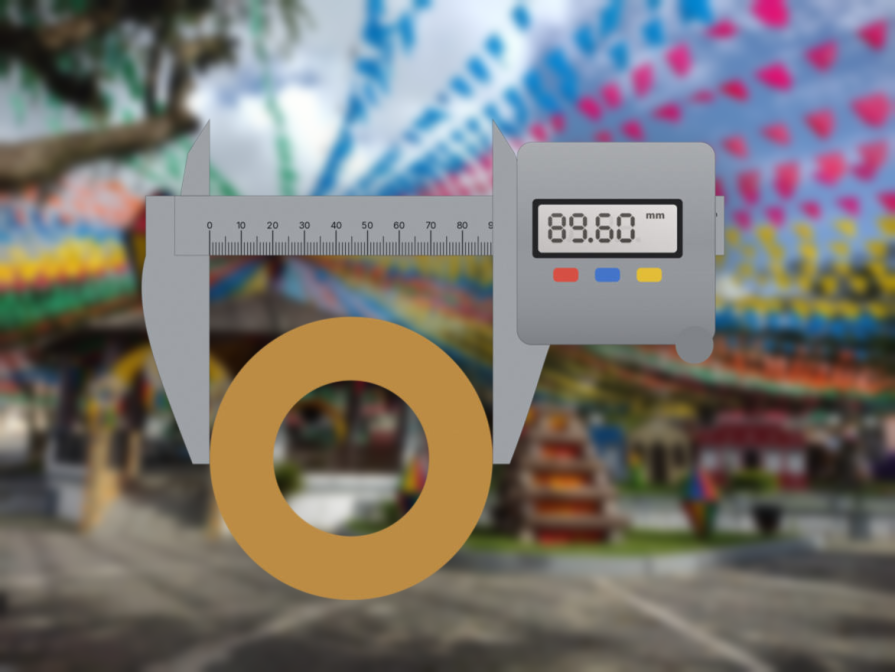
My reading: 89.60 mm
